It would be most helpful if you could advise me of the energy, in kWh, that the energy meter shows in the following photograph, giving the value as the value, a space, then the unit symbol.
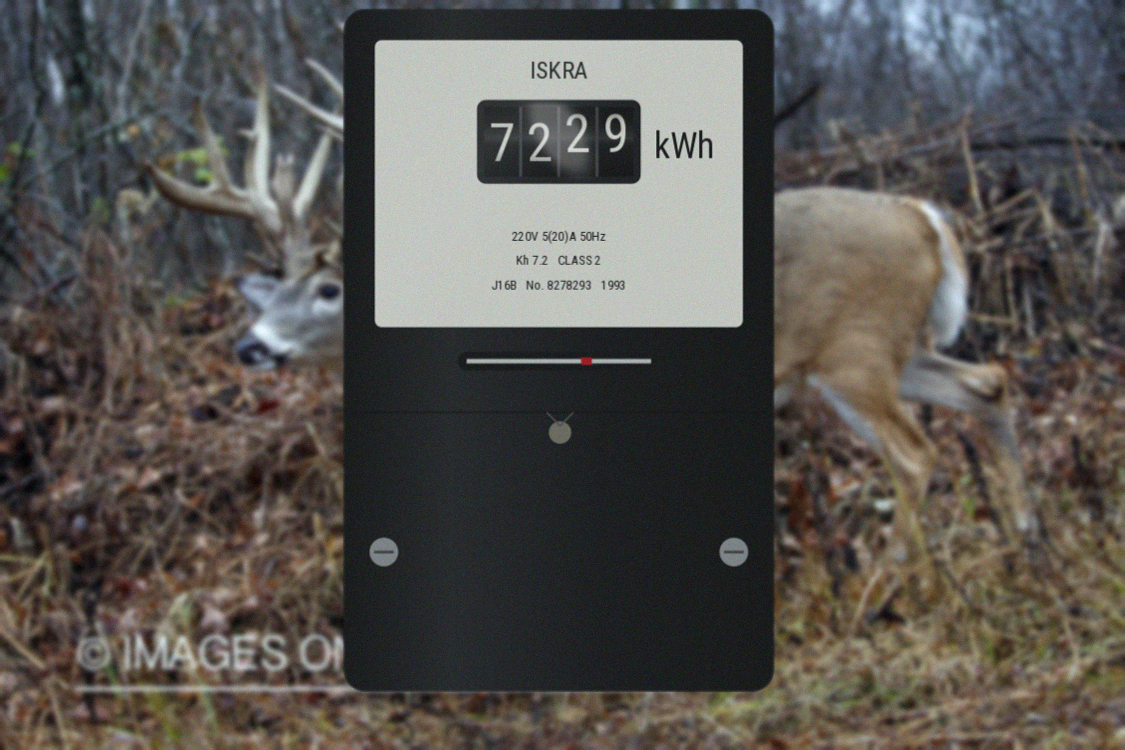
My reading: 7229 kWh
